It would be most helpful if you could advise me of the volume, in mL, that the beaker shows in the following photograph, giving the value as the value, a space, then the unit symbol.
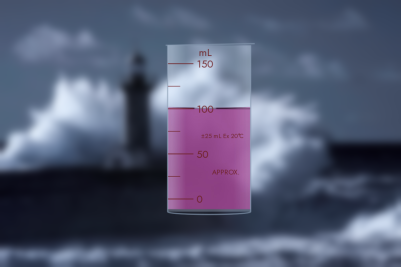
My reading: 100 mL
